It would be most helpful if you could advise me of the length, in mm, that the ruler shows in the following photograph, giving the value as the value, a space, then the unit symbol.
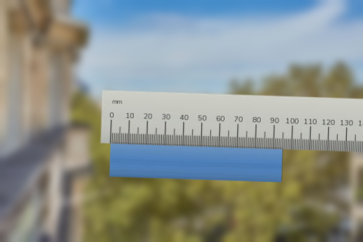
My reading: 95 mm
